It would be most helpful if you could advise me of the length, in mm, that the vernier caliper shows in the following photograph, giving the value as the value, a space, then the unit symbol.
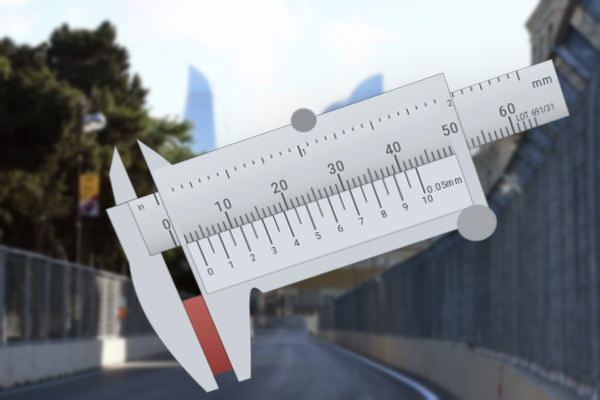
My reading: 3.6 mm
